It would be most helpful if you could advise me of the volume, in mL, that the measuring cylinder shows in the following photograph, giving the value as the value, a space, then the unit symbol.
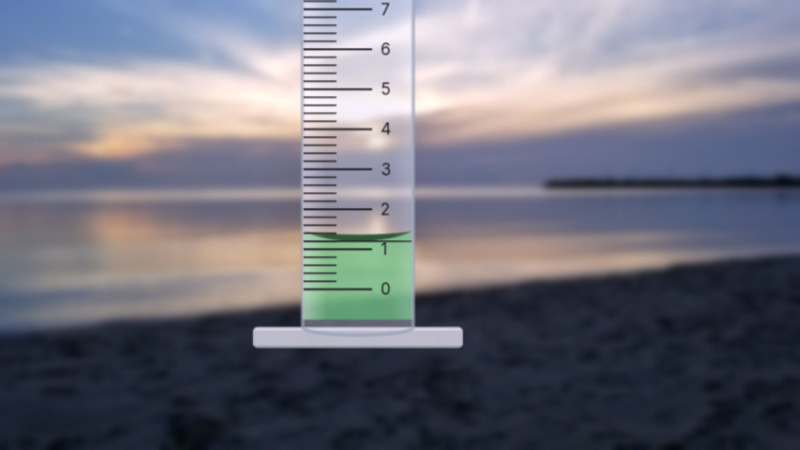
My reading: 1.2 mL
